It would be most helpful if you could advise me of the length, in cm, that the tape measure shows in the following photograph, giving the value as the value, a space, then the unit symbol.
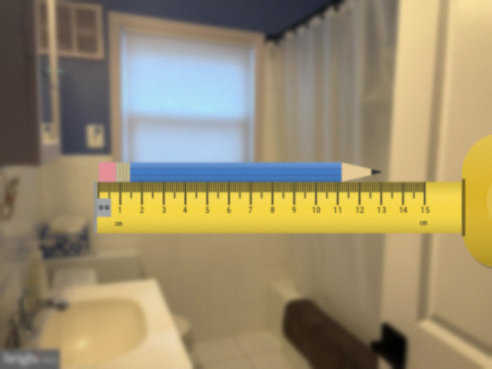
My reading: 13 cm
